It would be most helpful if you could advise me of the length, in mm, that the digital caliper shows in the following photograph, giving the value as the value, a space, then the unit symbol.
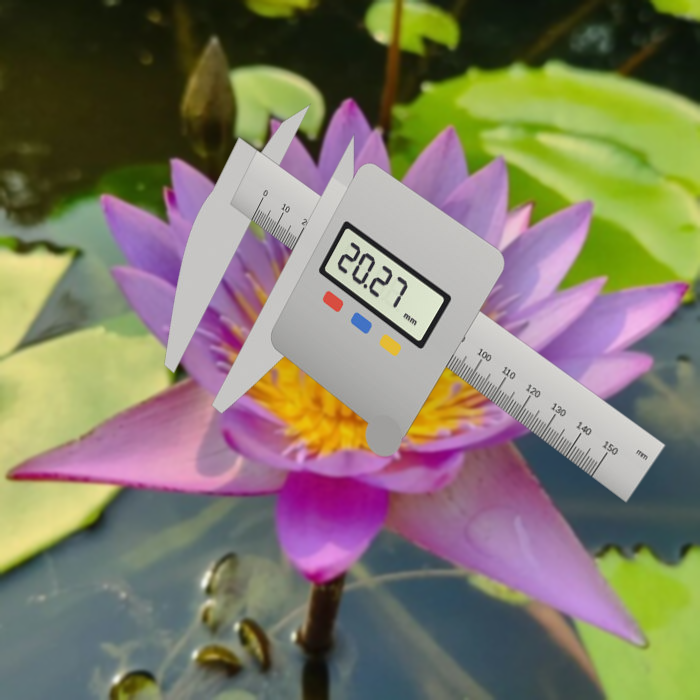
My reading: 20.27 mm
